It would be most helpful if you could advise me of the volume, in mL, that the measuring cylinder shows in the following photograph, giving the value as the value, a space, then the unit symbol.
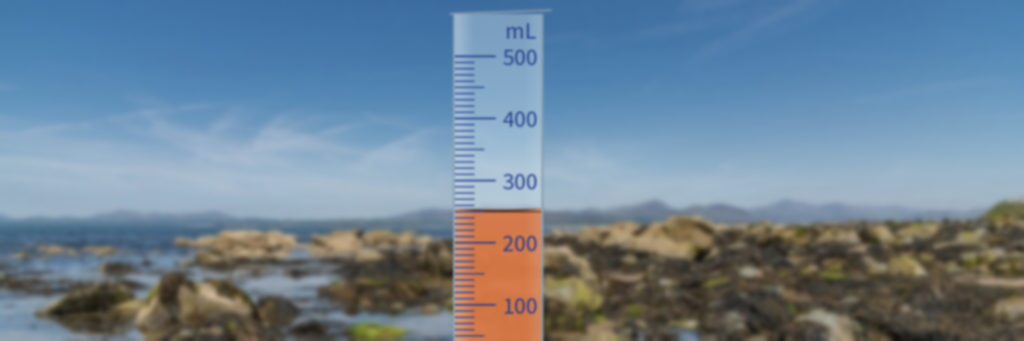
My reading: 250 mL
